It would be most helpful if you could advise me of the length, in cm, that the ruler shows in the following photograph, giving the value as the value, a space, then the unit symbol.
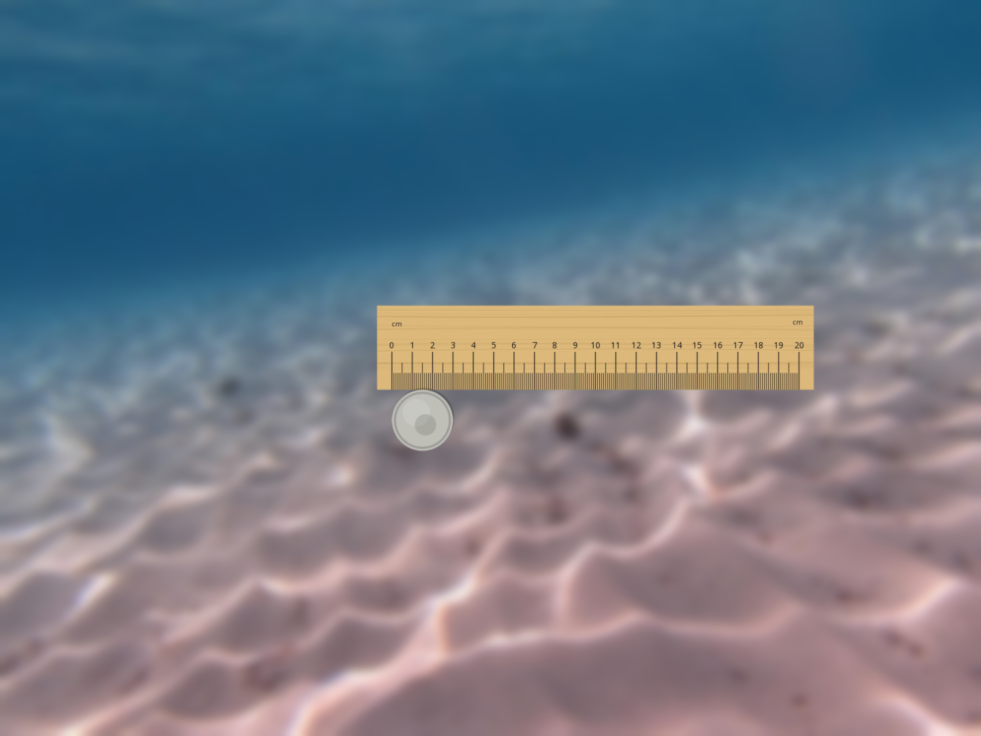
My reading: 3 cm
